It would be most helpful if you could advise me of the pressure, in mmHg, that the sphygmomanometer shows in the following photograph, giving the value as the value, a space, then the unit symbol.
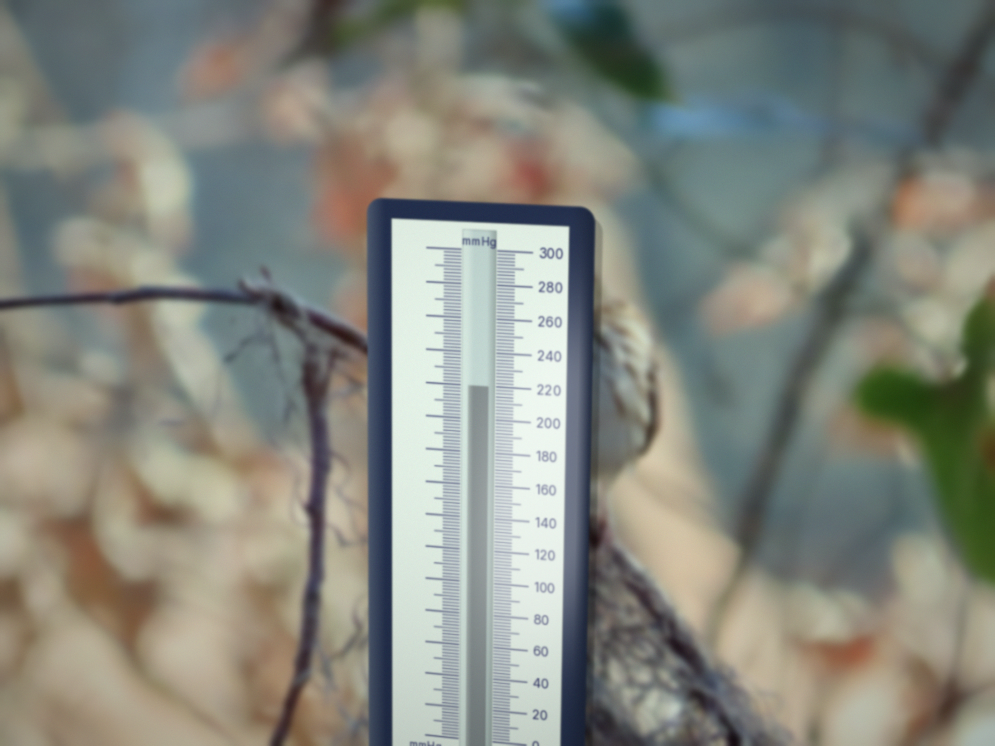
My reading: 220 mmHg
